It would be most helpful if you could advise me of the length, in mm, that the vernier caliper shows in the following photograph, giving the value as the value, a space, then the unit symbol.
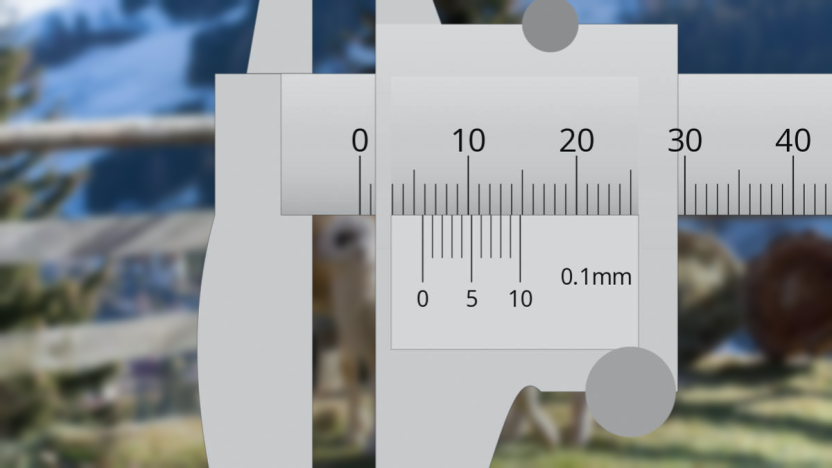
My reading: 5.8 mm
